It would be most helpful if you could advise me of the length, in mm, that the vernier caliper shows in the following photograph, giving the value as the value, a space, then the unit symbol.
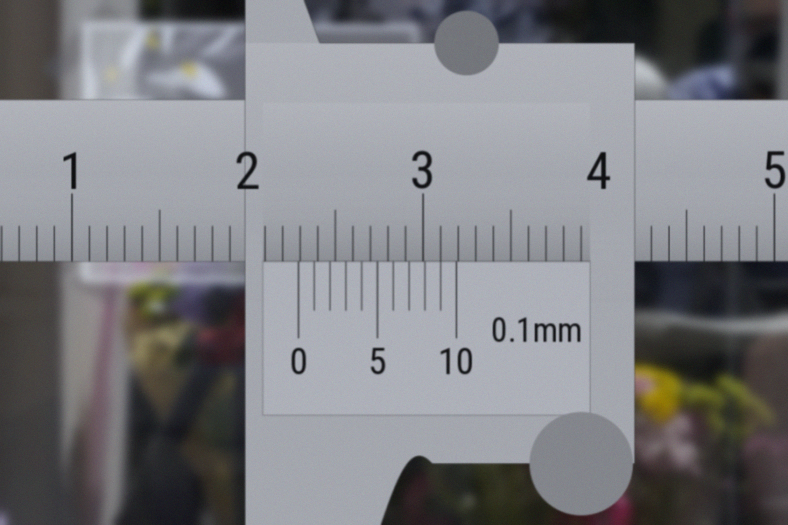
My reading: 22.9 mm
